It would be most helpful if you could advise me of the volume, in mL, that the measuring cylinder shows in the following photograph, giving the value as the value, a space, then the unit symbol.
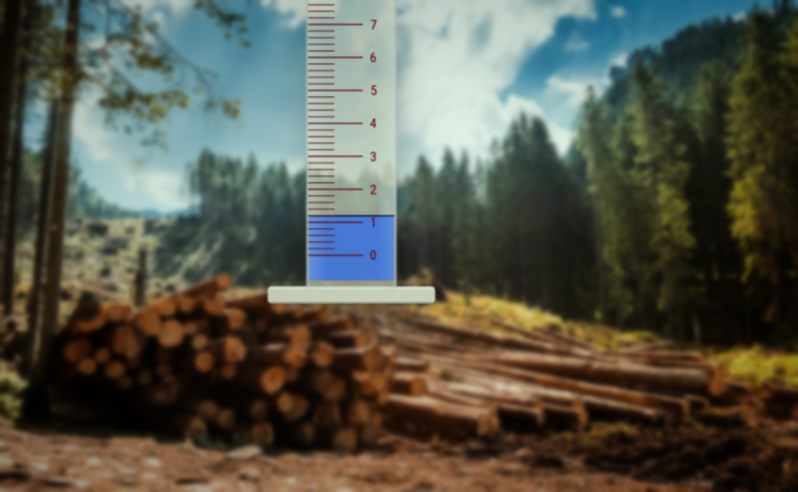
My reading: 1.2 mL
